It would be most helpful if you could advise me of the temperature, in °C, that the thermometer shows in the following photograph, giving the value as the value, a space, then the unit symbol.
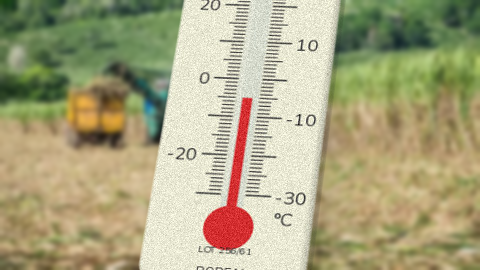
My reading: -5 °C
